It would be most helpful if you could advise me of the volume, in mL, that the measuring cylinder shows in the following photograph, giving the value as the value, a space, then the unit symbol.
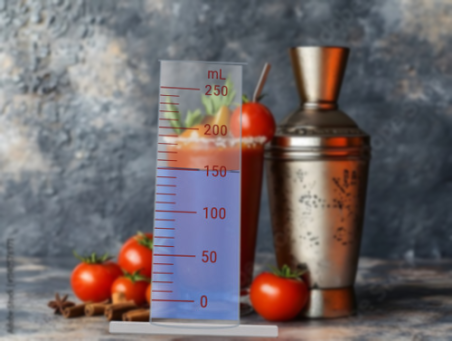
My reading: 150 mL
